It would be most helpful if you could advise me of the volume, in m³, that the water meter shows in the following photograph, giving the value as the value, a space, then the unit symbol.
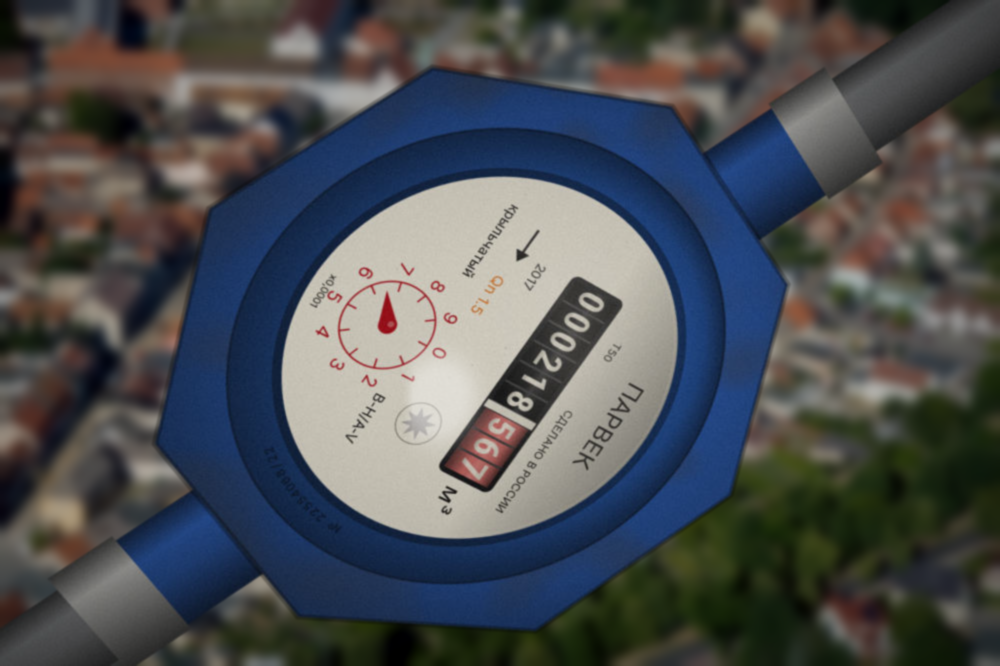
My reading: 218.5676 m³
